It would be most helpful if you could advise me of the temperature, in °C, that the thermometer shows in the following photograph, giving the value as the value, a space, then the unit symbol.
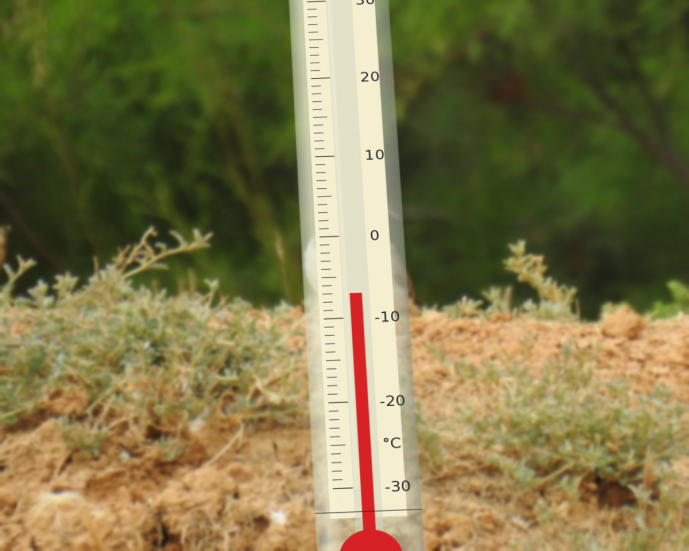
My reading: -7 °C
